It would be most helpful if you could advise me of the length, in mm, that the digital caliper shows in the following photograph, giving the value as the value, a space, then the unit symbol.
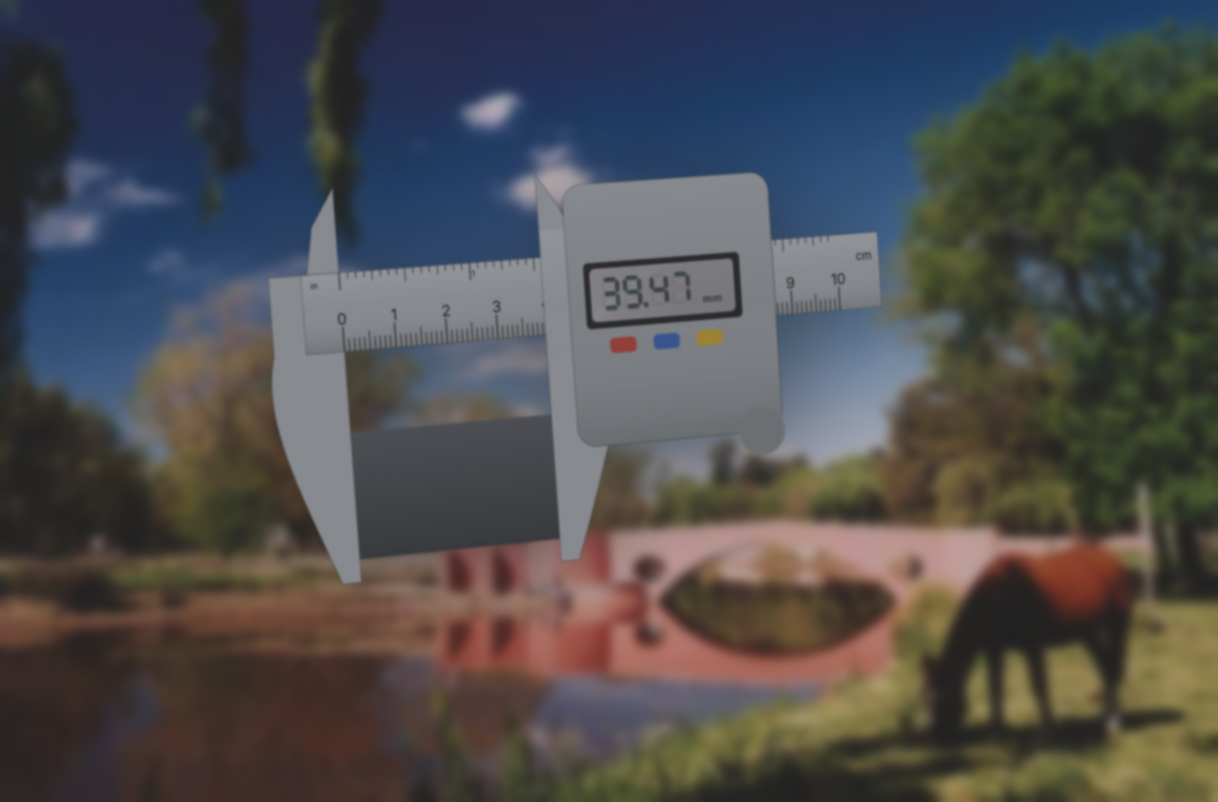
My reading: 39.47 mm
